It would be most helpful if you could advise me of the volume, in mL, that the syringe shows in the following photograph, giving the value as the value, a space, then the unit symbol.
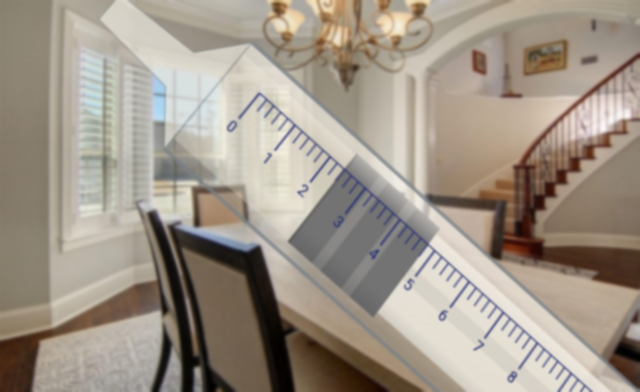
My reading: 2.4 mL
